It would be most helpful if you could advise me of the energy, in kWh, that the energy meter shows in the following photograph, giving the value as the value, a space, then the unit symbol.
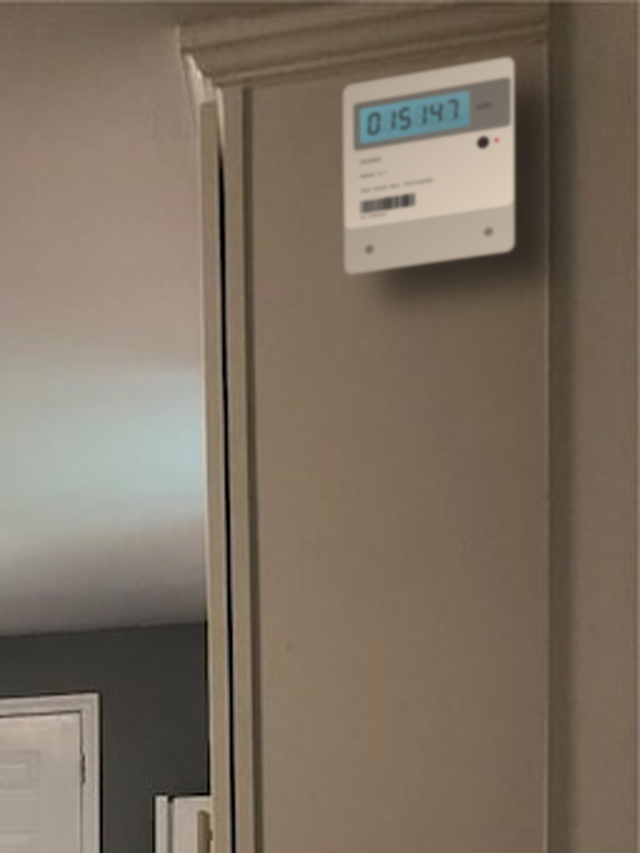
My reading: 15147 kWh
